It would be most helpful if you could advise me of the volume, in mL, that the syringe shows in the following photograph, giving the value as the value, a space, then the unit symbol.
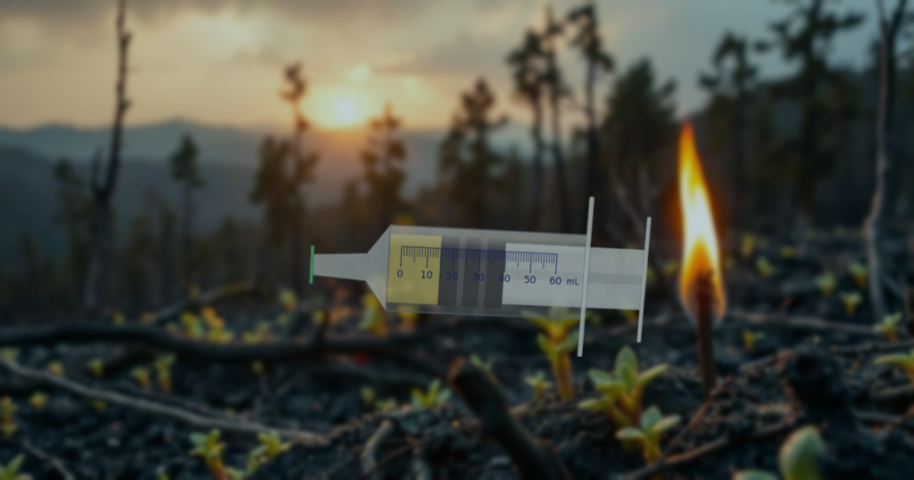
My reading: 15 mL
